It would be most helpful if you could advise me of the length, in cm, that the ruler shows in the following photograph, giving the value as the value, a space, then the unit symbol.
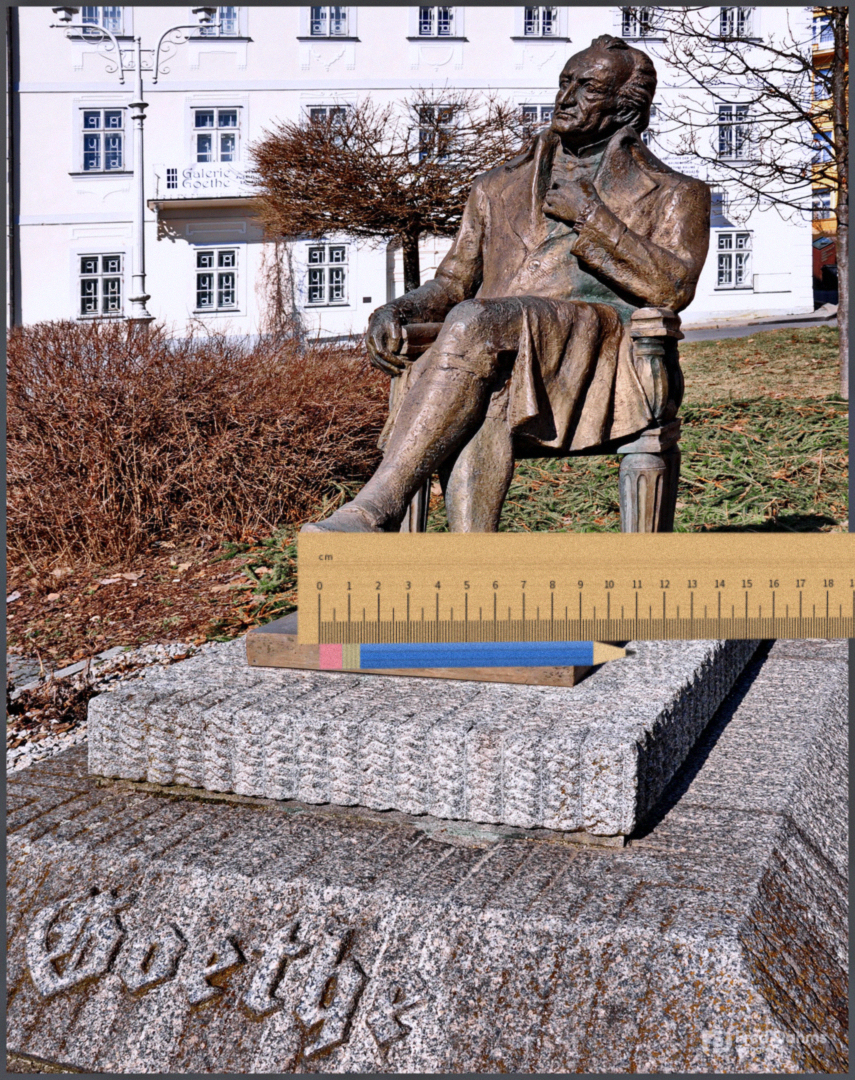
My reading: 11 cm
